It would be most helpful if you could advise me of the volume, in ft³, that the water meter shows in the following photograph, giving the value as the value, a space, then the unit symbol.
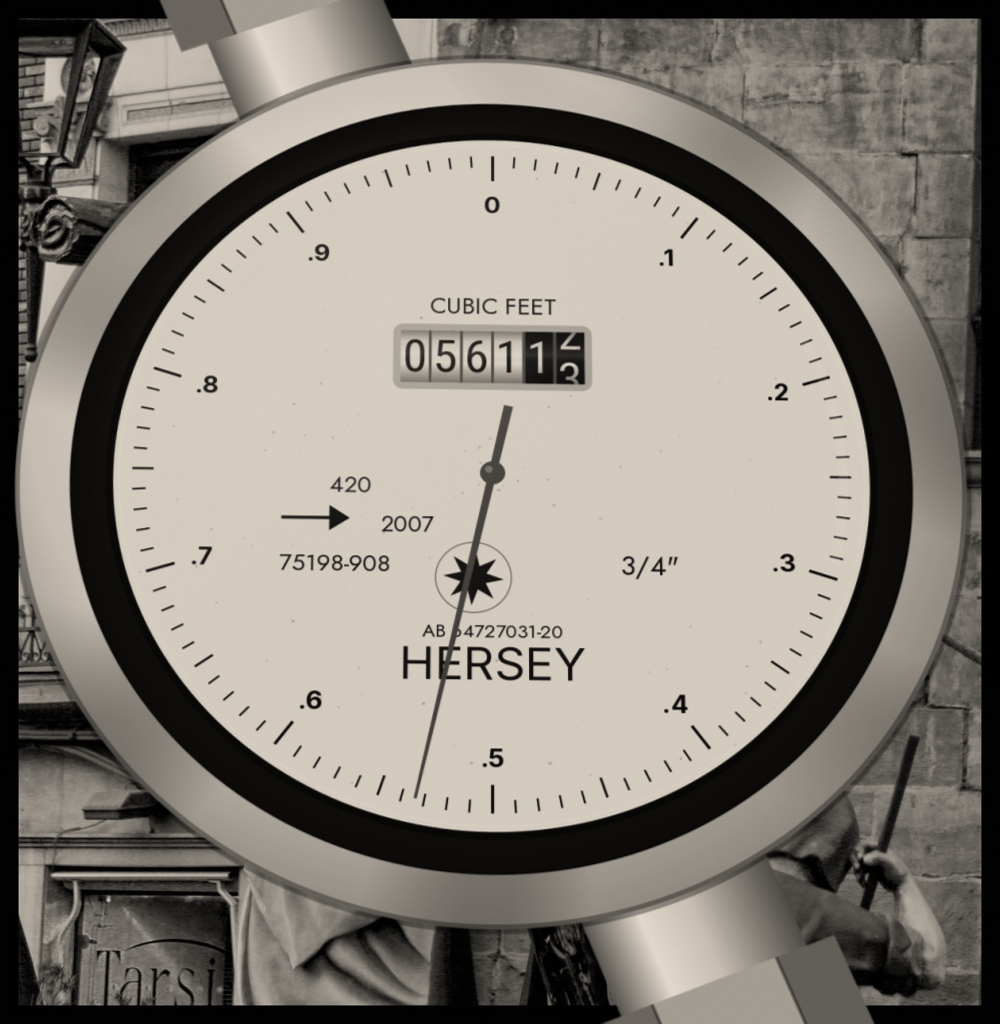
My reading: 56112.53 ft³
